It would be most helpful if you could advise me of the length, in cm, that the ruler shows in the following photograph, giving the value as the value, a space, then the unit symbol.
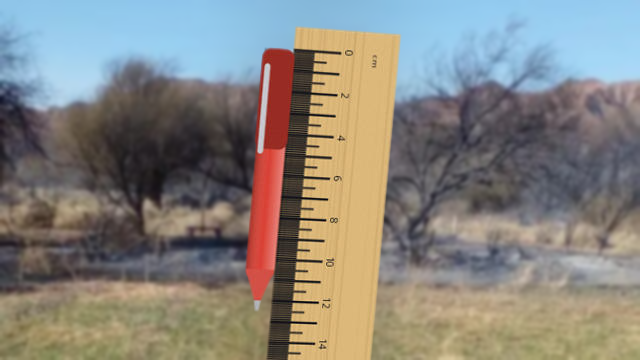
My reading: 12.5 cm
